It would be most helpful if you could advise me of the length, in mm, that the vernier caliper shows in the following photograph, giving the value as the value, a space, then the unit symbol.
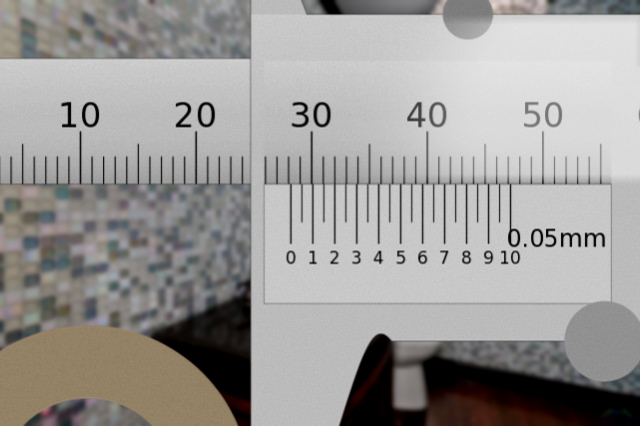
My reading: 28.2 mm
